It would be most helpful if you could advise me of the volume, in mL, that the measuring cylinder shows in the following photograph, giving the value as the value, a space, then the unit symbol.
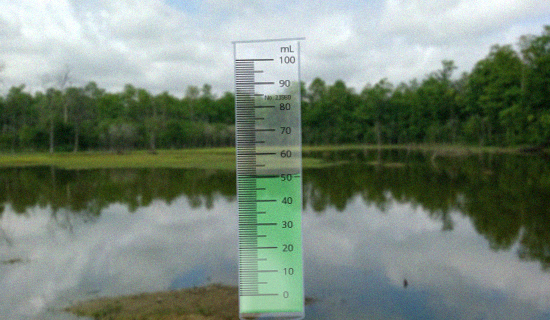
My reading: 50 mL
